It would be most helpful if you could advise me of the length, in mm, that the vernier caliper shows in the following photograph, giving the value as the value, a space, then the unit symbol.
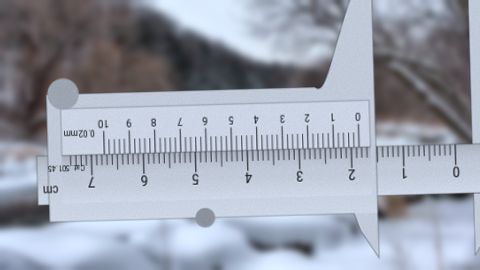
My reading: 18.5 mm
